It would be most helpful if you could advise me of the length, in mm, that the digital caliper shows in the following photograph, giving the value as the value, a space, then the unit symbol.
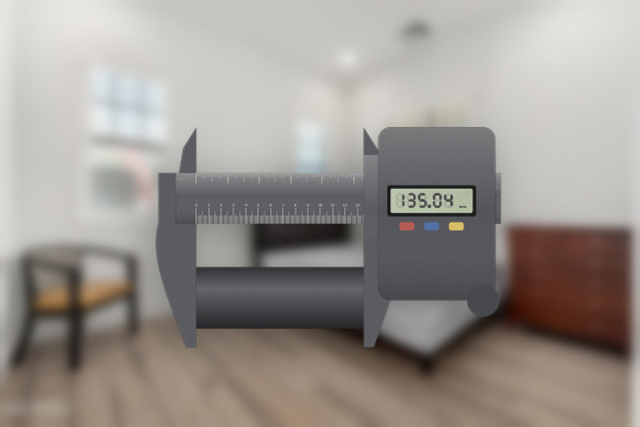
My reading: 135.04 mm
